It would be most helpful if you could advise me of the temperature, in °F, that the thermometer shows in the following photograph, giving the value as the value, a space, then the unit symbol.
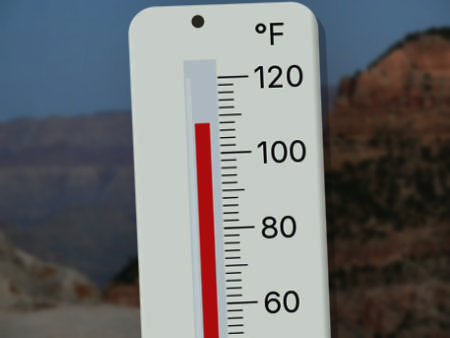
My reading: 108 °F
